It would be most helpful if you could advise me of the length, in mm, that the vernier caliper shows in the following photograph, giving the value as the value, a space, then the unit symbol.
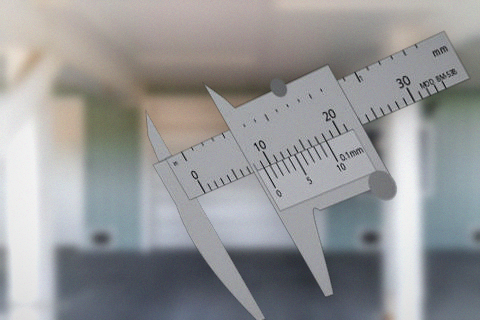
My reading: 9.0 mm
